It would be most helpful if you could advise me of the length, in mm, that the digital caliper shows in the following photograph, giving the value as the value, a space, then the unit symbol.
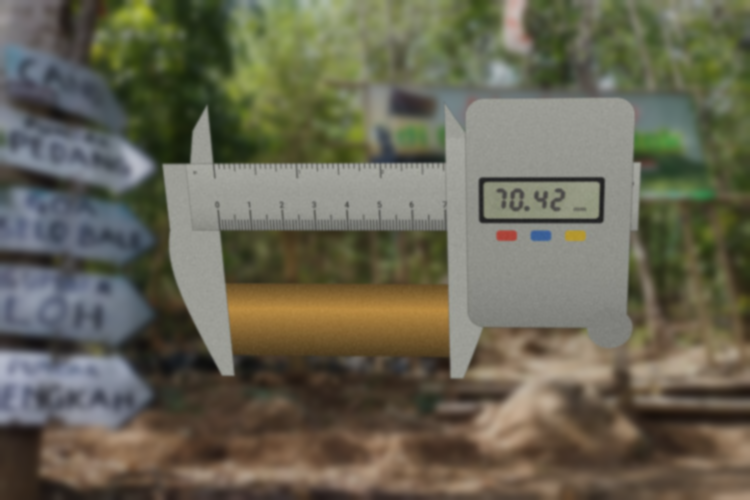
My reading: 70.42 mm
